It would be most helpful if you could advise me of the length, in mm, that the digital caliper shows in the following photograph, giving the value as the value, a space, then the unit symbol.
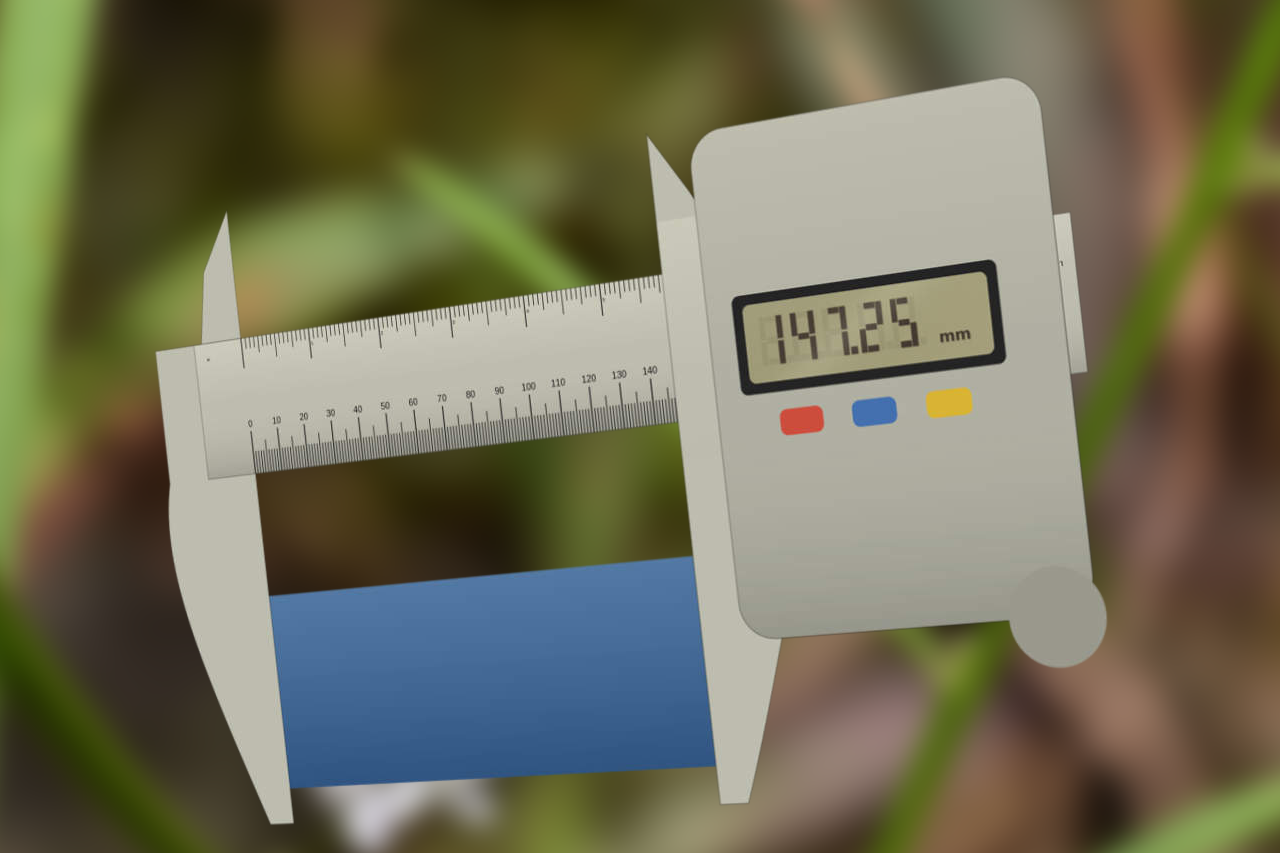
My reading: 147.25 mm
